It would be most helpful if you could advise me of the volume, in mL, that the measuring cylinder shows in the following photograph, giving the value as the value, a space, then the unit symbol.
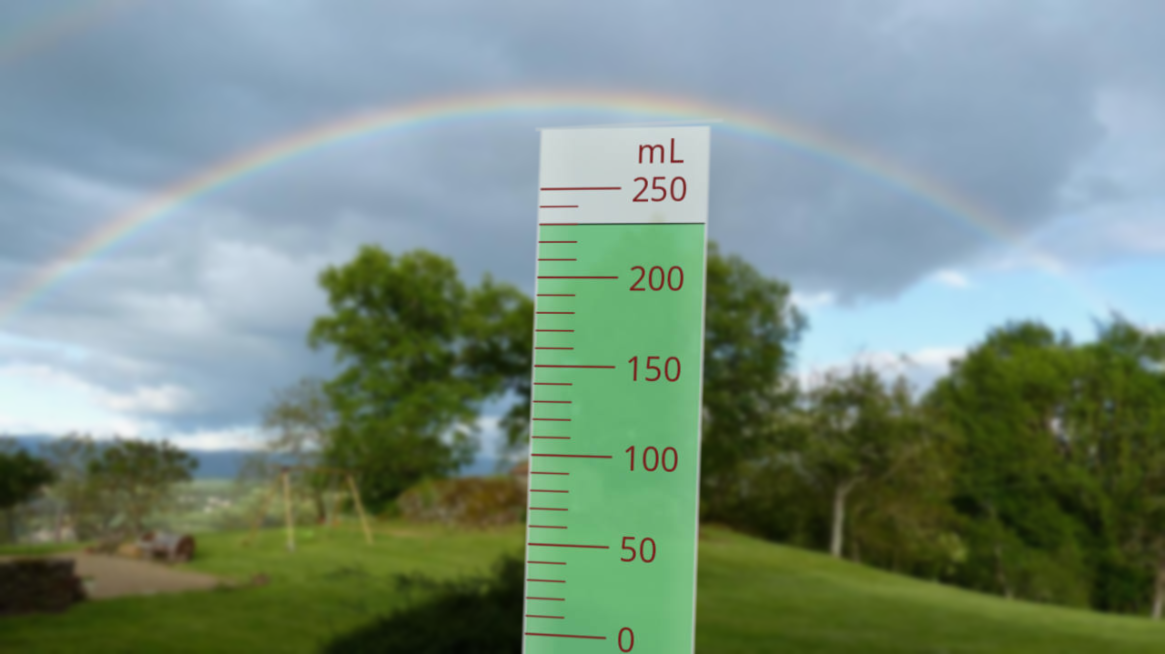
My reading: 230 mL
